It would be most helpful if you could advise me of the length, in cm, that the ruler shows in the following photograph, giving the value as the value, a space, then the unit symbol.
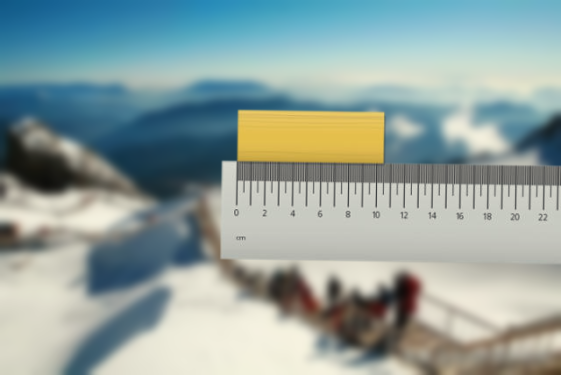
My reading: 10.5 cm
